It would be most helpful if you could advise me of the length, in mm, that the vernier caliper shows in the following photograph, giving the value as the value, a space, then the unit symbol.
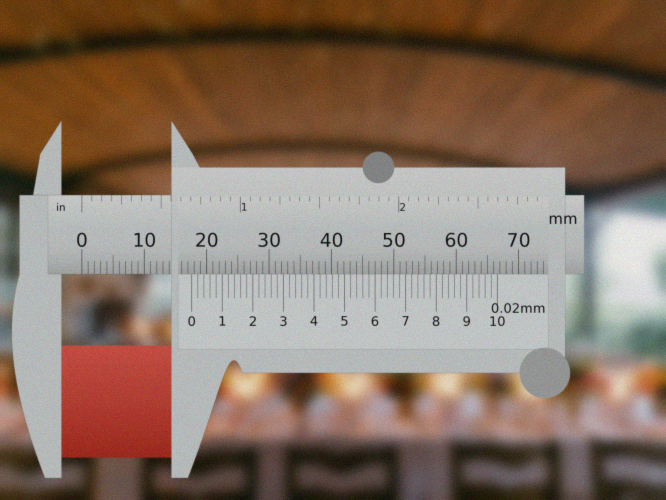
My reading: 17.6 mm
